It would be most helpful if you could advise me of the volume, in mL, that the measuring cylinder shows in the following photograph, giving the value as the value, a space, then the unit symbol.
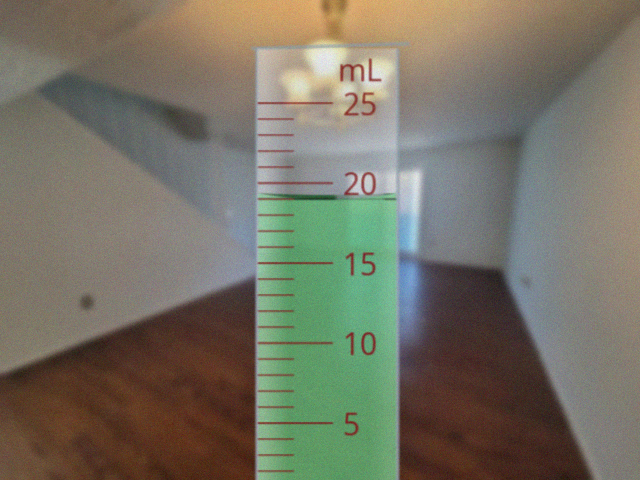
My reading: 19 mL
